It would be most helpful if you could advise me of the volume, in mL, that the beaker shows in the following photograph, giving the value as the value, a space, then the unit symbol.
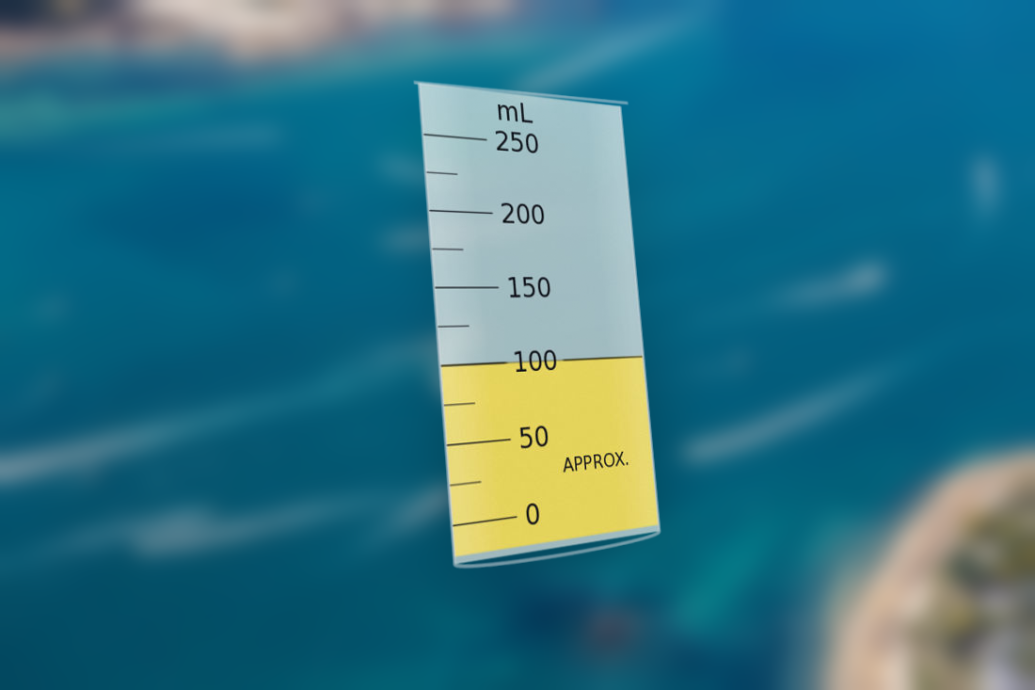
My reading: 100 mL
